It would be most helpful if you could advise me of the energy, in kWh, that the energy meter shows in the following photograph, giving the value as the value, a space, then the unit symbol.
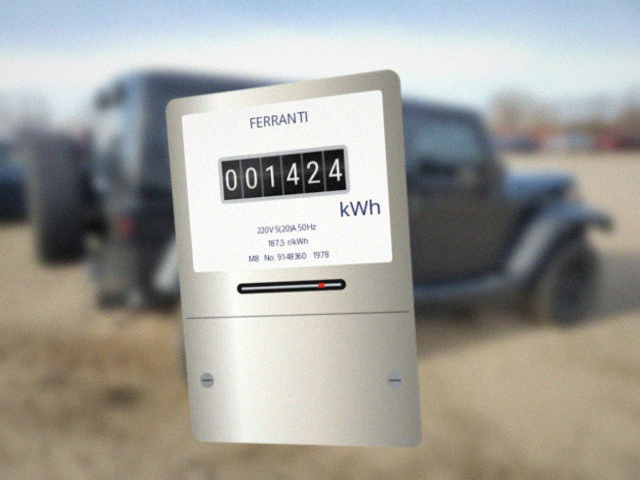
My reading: 1424 kWh
